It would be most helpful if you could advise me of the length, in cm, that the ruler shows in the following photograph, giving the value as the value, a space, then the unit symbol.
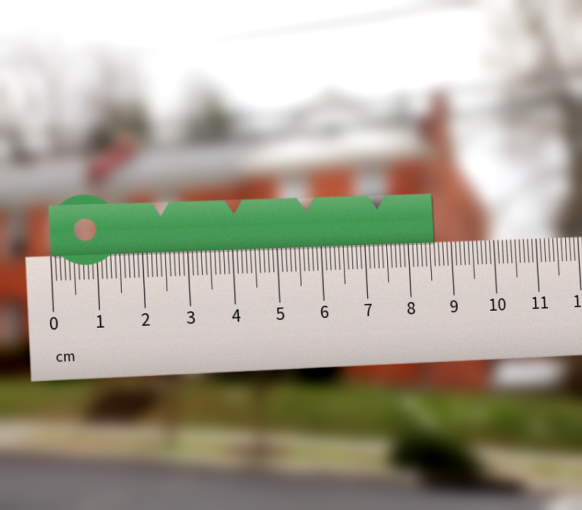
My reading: 8.6 cm
